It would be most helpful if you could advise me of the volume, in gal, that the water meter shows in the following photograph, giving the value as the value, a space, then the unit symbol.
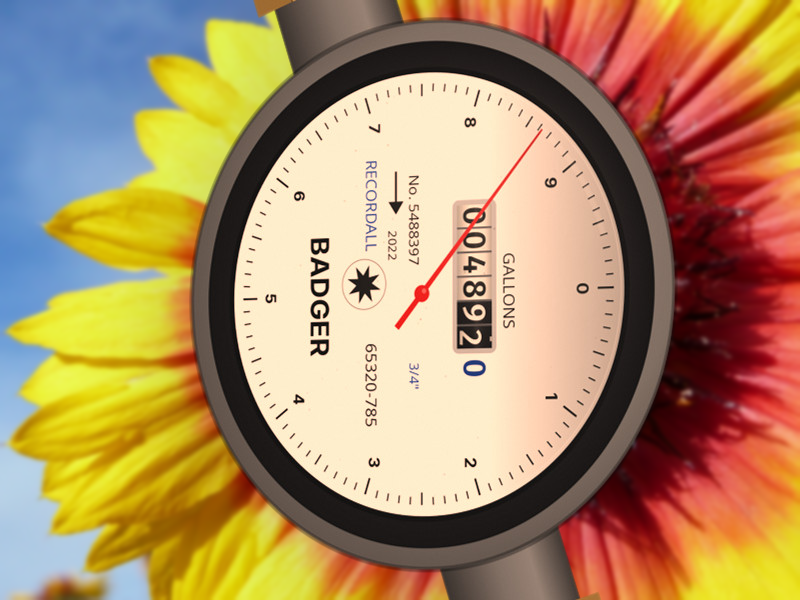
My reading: 48918.6 gal
